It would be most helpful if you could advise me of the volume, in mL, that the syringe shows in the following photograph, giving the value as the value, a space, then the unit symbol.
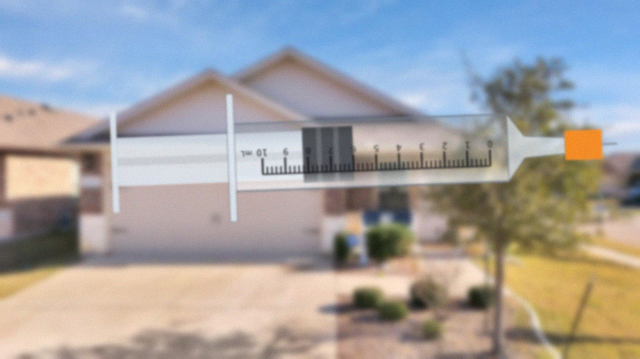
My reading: 6 mL
